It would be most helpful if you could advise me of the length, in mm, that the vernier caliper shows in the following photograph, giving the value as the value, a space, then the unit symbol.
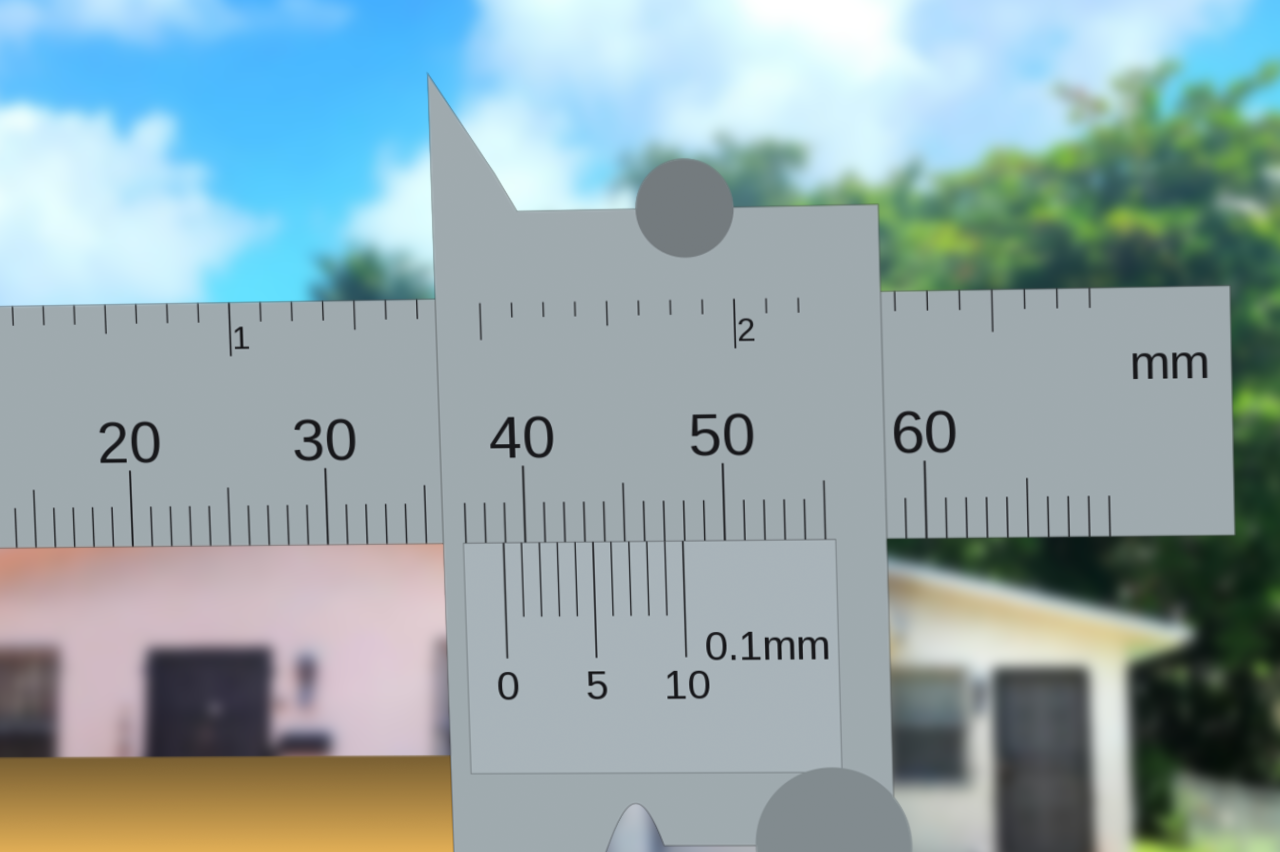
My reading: 38.9 mm
